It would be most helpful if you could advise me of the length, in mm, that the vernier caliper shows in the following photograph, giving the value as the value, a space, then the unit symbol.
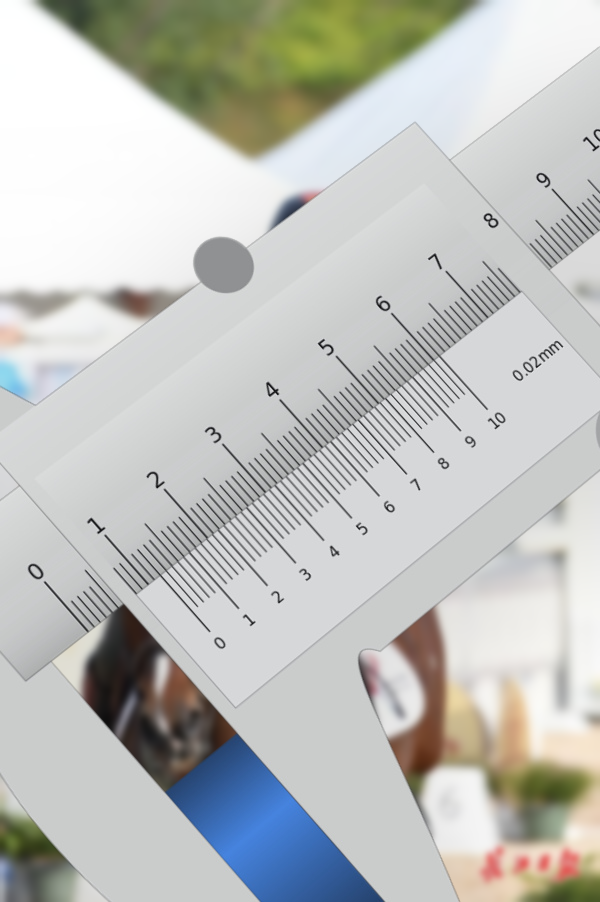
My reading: 12.0 mm
